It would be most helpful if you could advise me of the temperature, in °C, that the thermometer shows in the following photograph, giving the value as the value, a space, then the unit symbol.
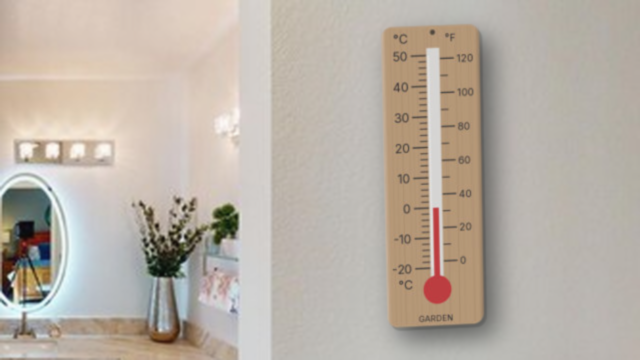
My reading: 0 °C
